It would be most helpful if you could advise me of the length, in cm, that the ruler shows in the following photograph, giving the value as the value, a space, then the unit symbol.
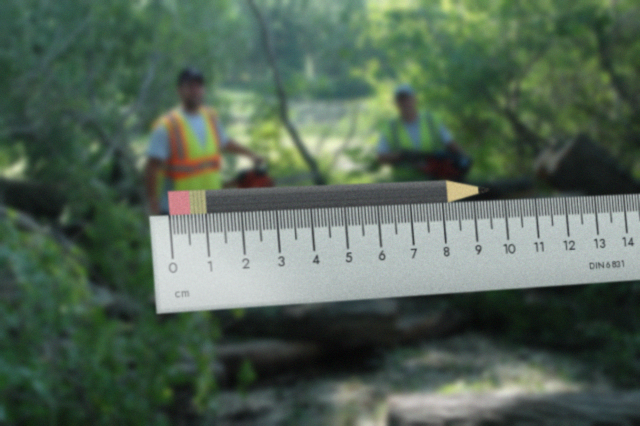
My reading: 9.5 cm
